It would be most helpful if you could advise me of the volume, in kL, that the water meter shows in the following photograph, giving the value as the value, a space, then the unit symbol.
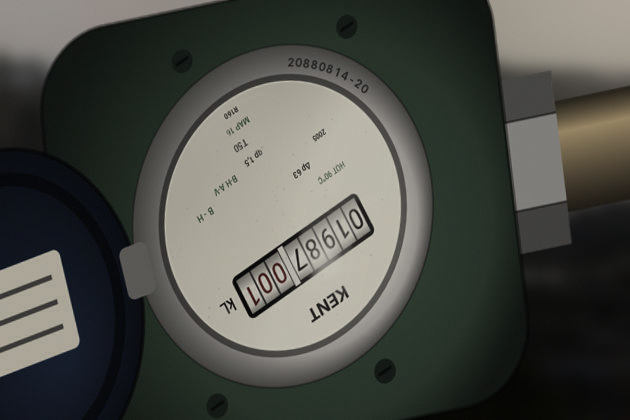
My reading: 1987.001 kL
